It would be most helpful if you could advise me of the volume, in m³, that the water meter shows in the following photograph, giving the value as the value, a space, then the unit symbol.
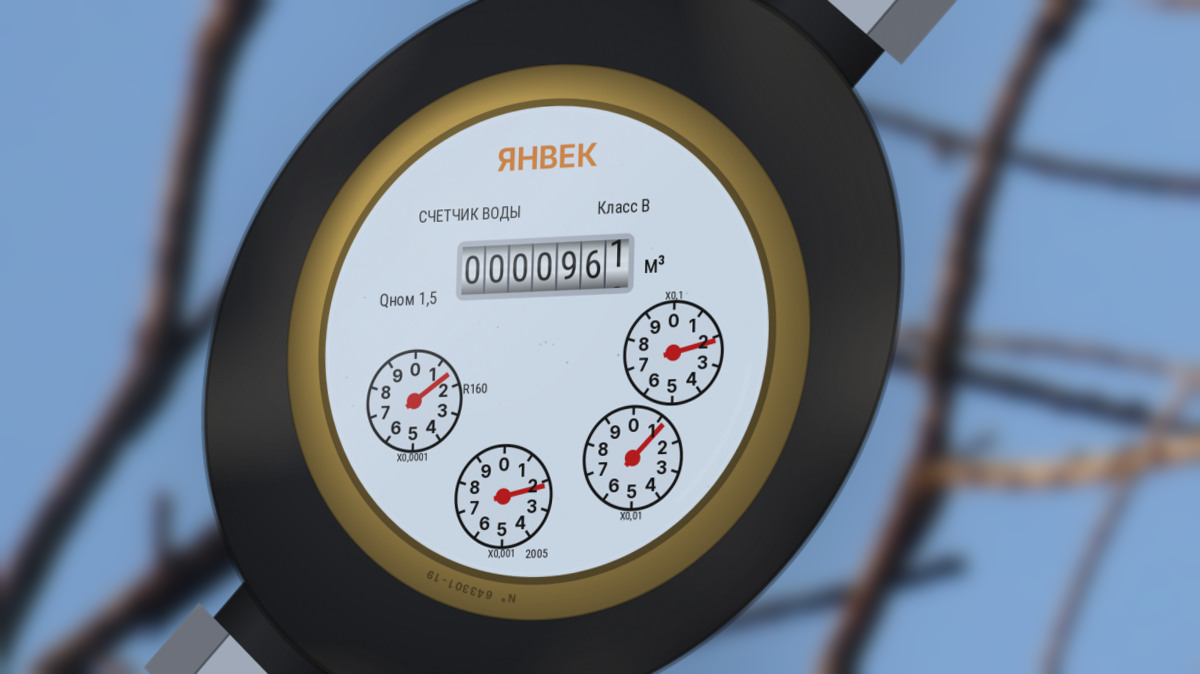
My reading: 961.2121 m³
